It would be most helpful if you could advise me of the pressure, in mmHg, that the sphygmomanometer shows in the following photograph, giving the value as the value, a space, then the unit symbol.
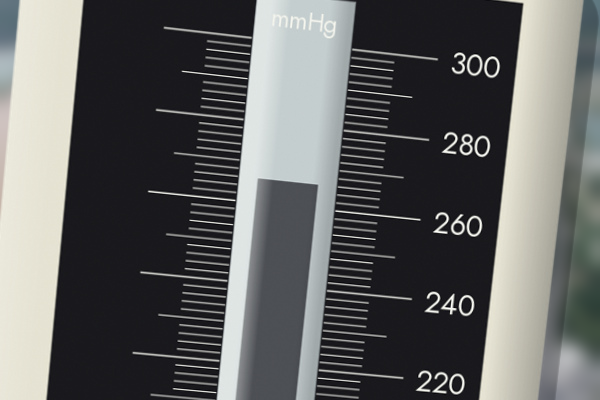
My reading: 266 mmHg
